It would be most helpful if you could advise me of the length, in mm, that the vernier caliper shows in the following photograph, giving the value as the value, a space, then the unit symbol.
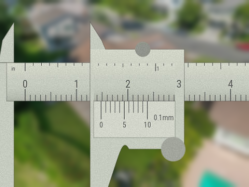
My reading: 14.8 mm
